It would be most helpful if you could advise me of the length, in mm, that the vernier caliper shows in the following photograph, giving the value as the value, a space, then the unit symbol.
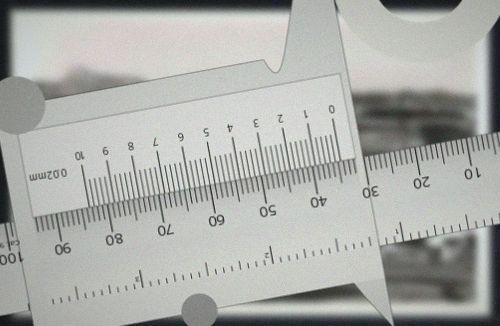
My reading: 34.5 mm
